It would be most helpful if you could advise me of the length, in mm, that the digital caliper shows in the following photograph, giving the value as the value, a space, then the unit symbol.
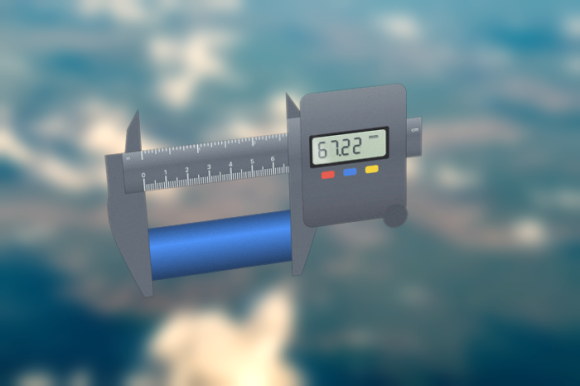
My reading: 67.22 mm
